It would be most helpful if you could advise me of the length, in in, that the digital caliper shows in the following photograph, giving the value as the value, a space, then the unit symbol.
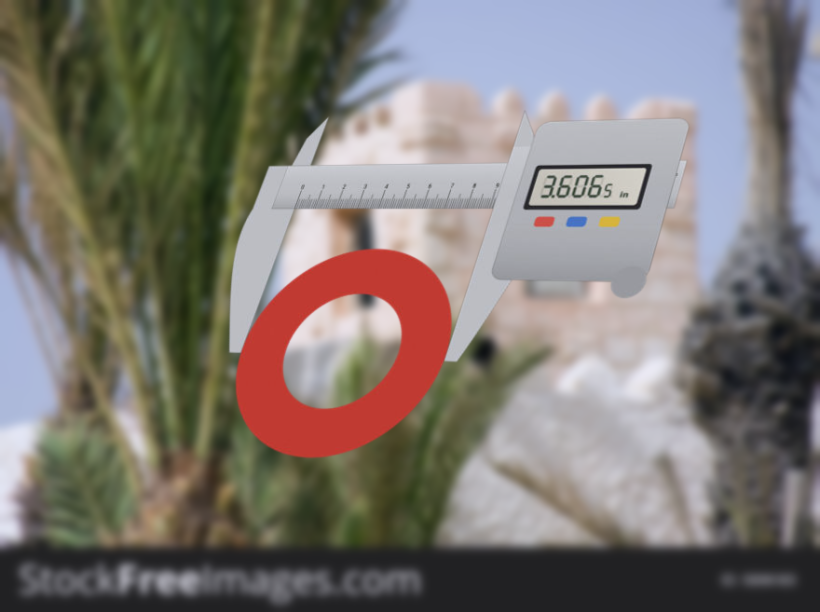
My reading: 3.6065 in
